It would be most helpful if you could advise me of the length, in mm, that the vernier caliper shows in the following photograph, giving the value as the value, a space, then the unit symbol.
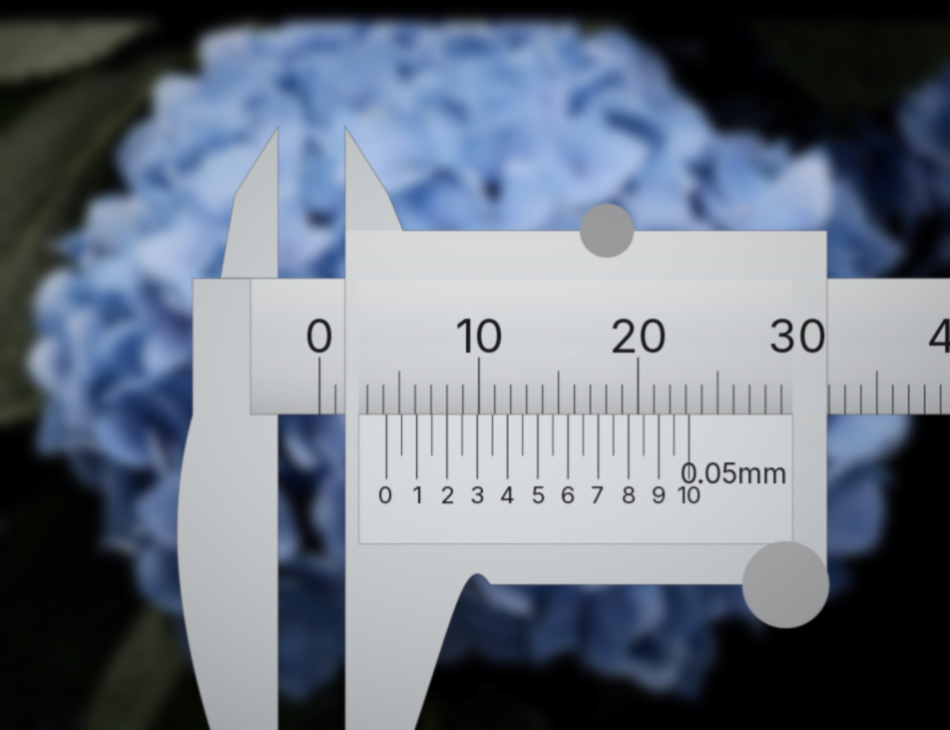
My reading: 4.2 mm
